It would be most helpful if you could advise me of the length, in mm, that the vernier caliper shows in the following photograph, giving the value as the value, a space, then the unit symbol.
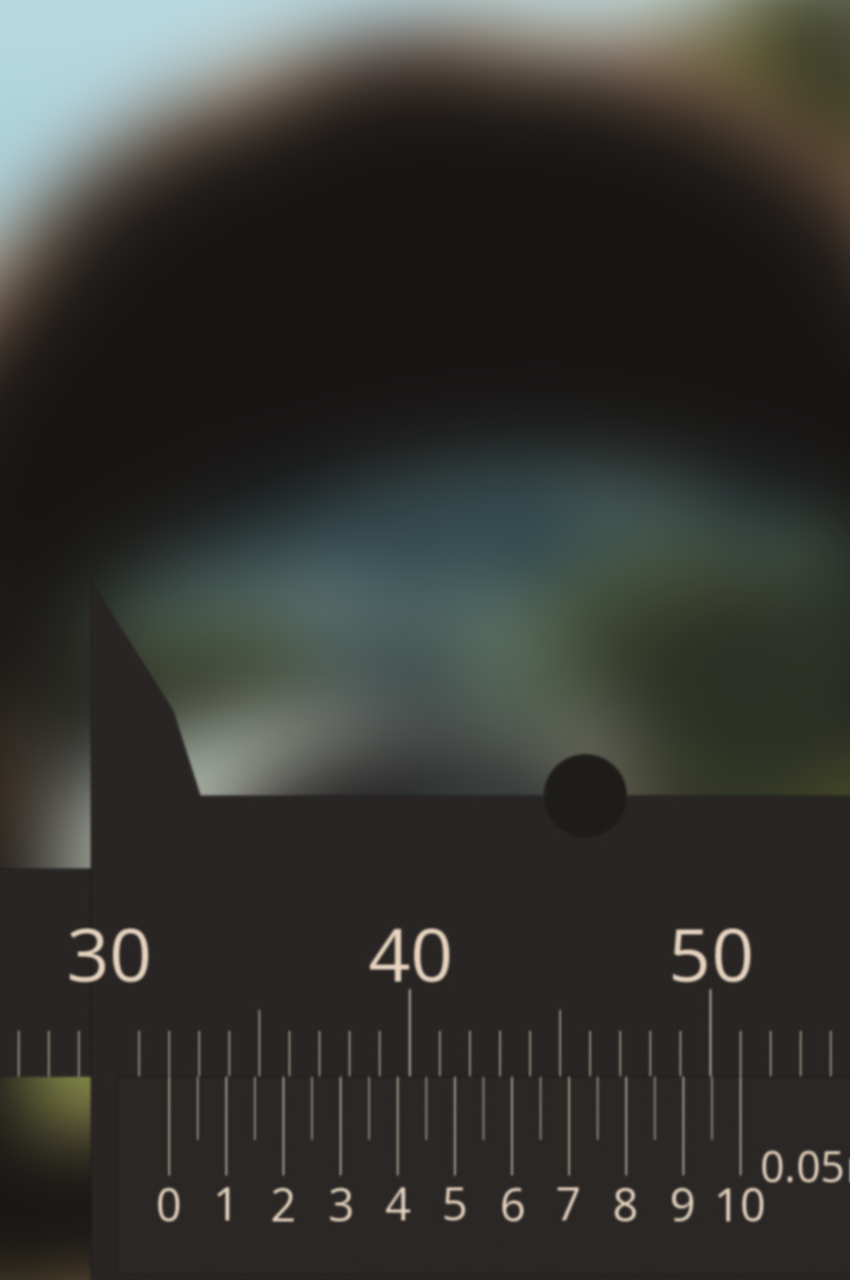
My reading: 32.0 mm
